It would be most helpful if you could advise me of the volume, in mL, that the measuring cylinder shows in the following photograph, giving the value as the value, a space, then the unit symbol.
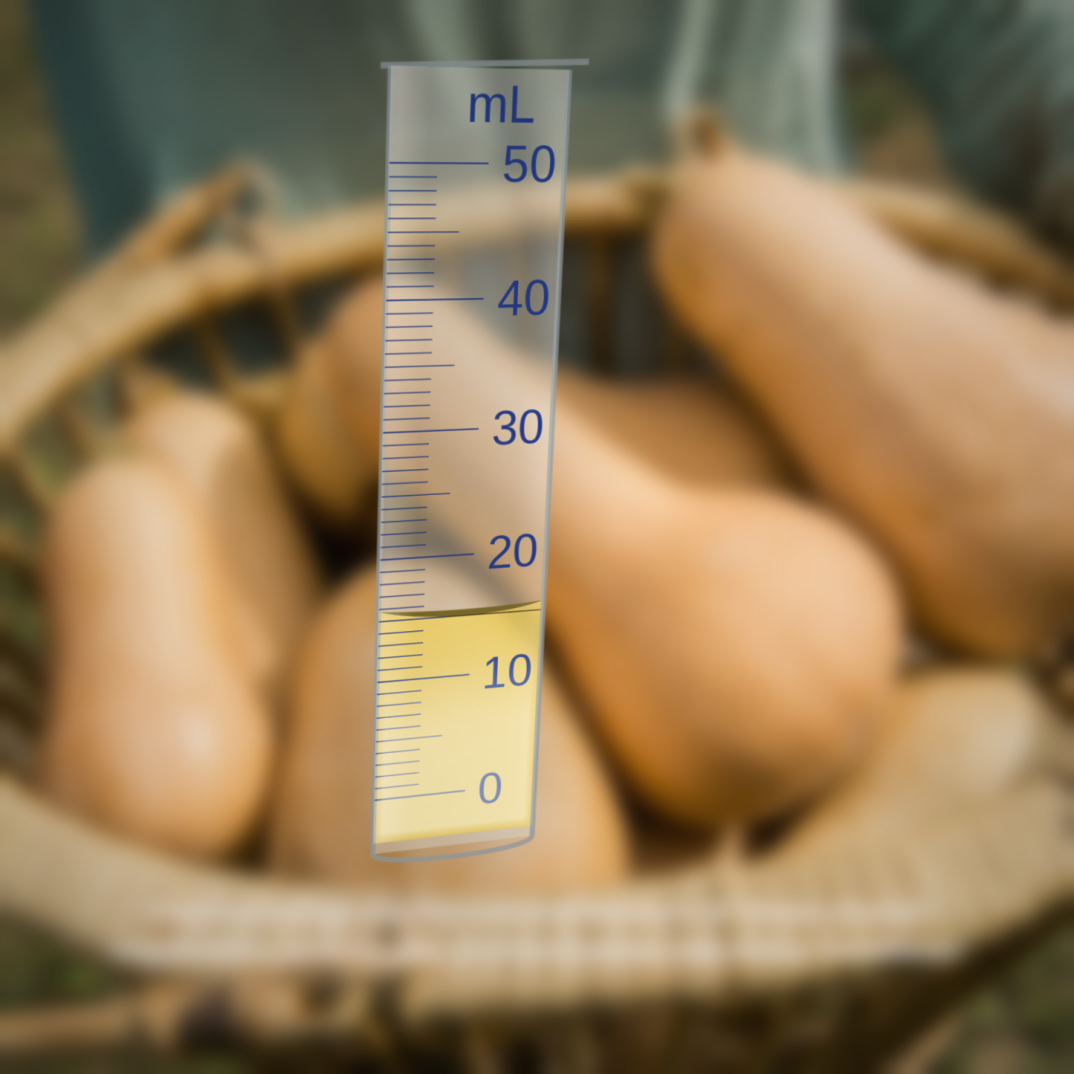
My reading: 15 mL
